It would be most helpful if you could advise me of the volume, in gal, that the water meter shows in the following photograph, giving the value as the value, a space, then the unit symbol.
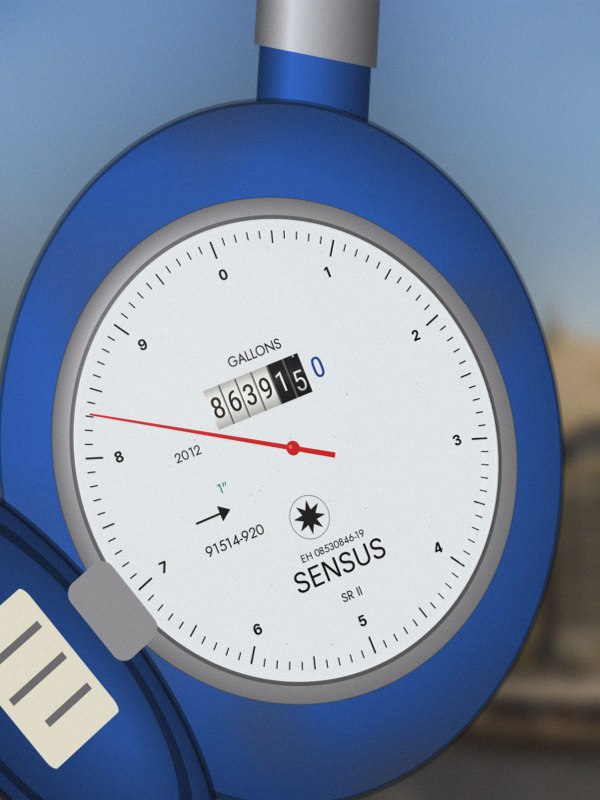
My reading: 8639148.3 gal
